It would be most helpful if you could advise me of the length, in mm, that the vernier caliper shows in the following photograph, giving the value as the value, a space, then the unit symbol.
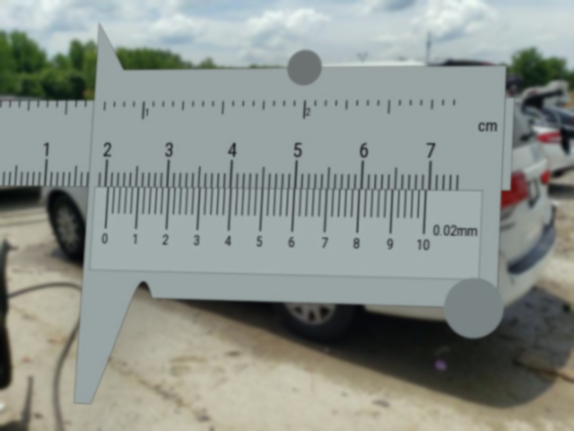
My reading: 20.5 mm
